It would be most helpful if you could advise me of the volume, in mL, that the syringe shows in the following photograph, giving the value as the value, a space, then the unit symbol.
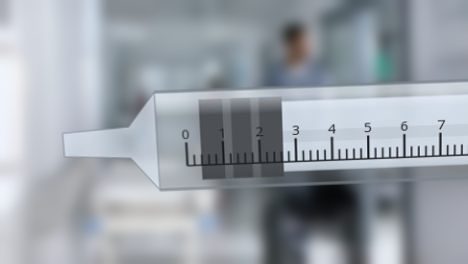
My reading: 0.4 mL
